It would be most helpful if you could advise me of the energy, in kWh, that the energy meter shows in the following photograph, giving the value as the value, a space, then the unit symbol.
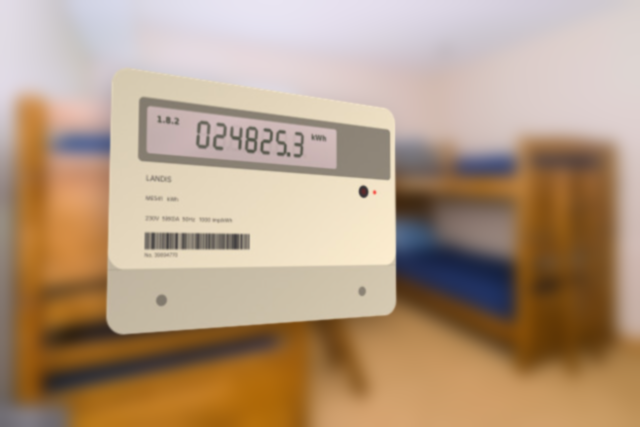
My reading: 24825.3 kWh
